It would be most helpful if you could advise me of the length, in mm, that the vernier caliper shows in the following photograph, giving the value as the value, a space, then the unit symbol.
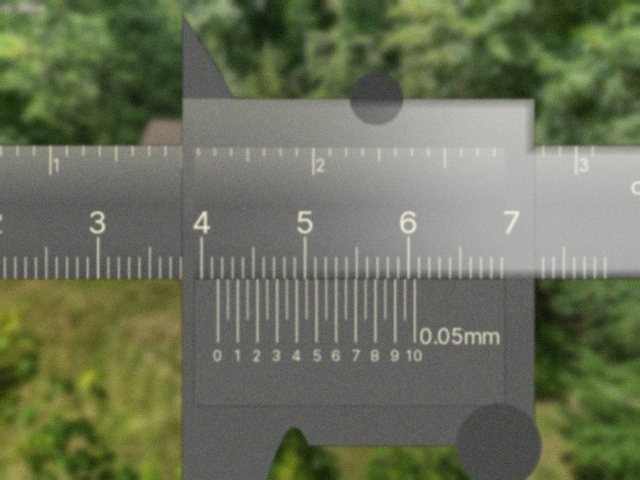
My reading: 41.6 mm
